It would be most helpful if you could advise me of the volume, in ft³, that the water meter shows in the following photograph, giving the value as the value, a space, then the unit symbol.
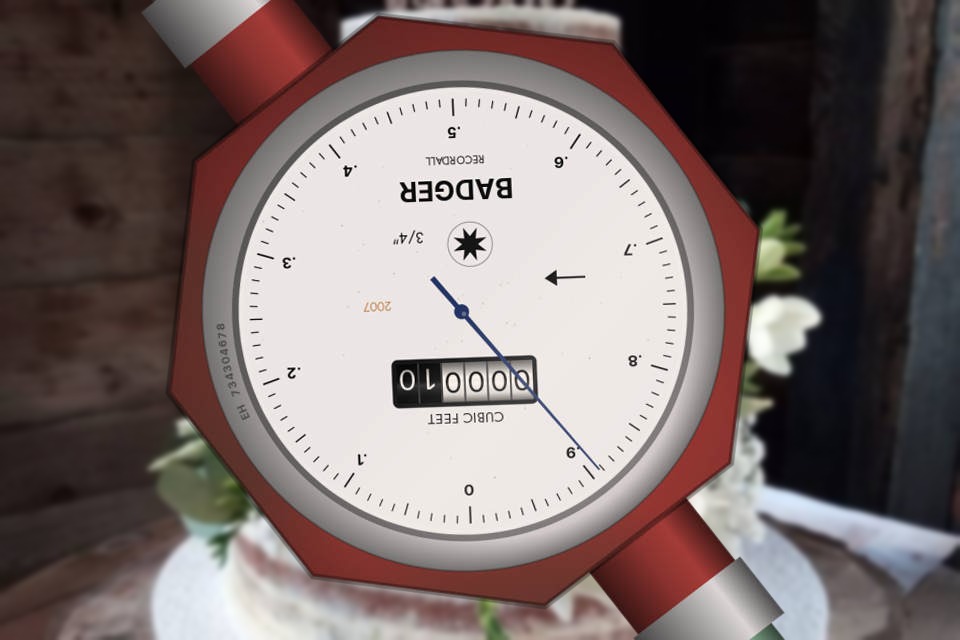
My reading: 9.89 ft³
